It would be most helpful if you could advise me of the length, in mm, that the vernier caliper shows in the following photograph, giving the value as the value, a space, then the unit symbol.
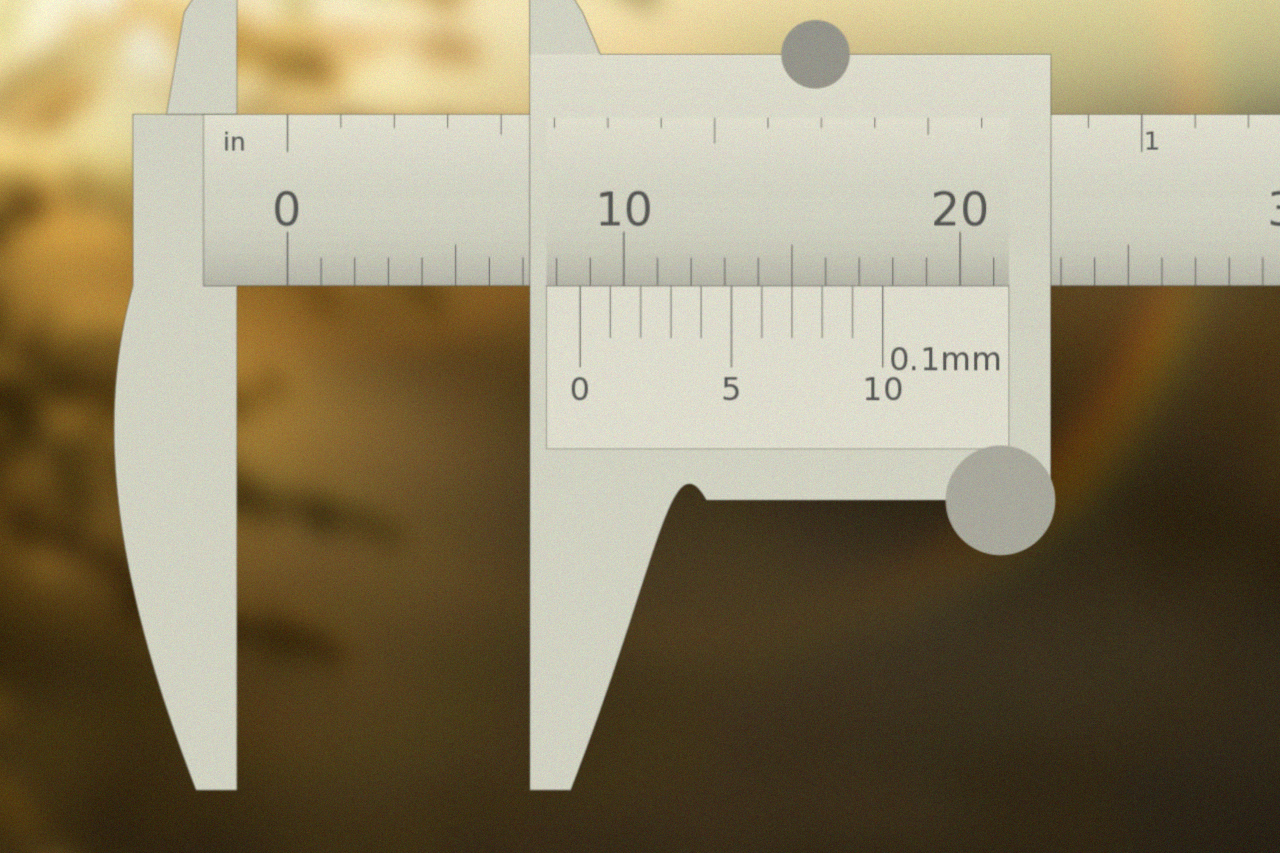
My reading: 8.7 mm
